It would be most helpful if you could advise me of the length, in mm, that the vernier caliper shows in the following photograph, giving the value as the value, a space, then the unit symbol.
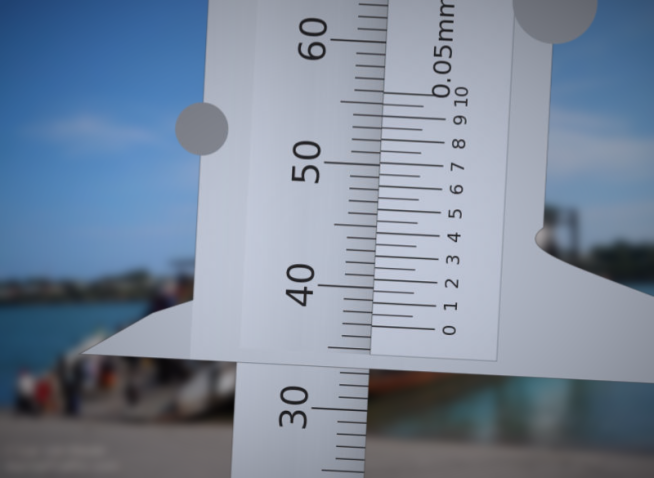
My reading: 36.9 mm
